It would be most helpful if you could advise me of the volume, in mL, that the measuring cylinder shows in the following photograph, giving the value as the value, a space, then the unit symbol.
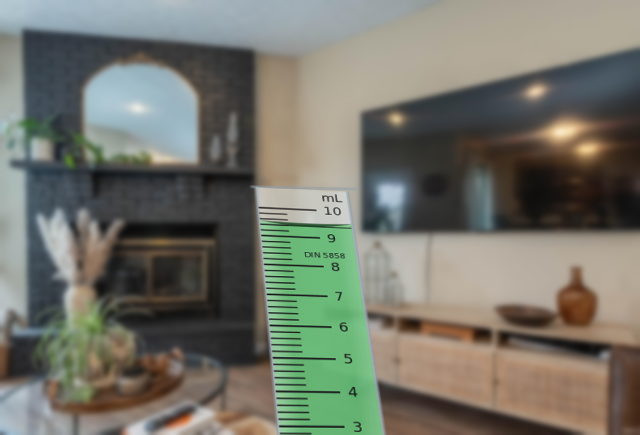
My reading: 9.4 mL
